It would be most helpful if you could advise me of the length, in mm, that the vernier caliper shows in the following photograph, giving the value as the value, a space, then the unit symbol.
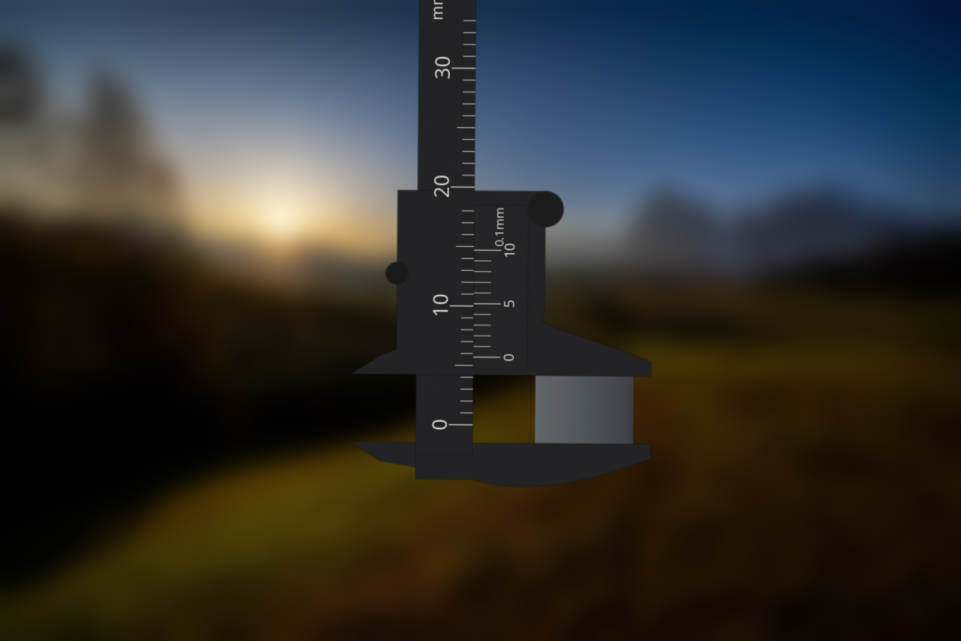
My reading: 5.7 mm
